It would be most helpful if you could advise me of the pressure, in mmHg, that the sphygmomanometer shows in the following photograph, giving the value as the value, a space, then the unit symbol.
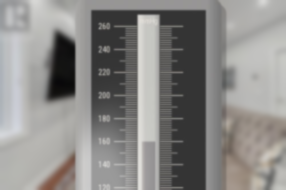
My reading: 160 mmHg
